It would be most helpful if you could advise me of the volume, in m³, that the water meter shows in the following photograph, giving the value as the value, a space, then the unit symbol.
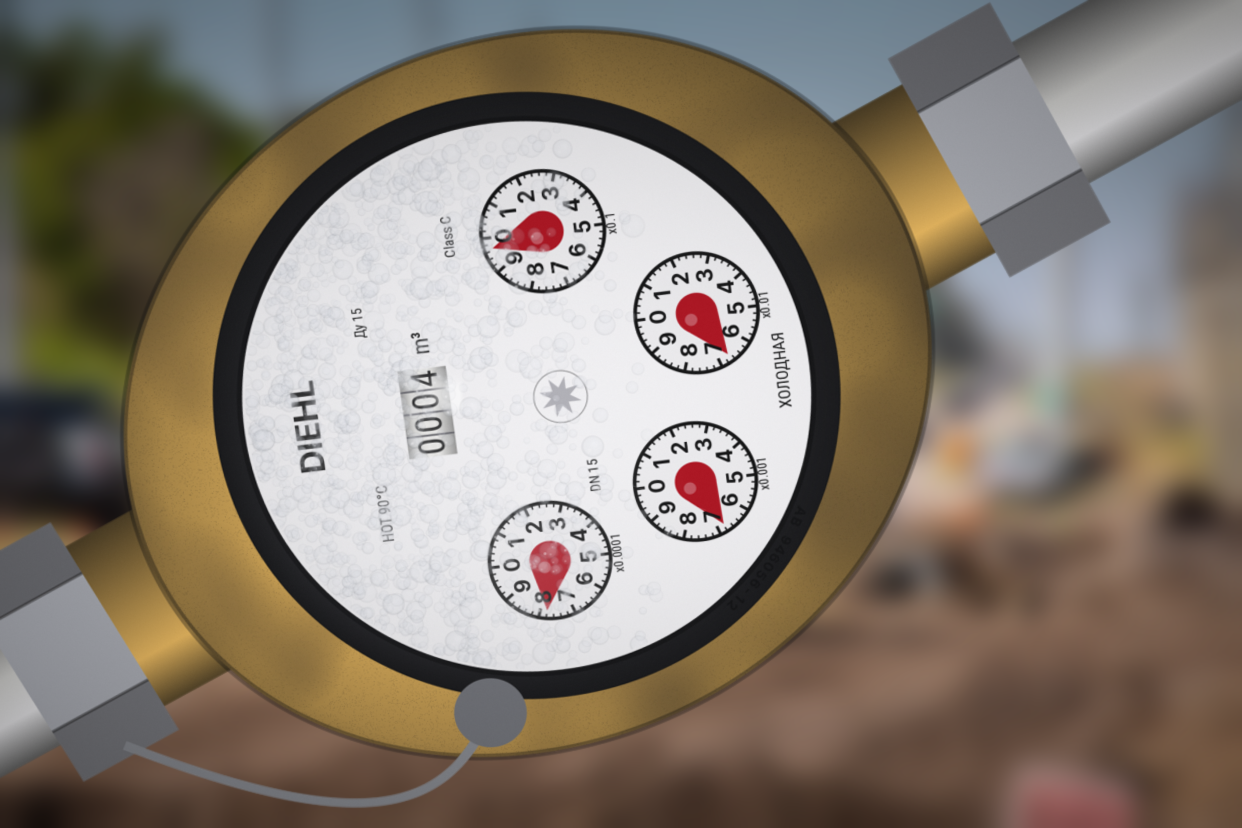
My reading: 3.9667 m³
